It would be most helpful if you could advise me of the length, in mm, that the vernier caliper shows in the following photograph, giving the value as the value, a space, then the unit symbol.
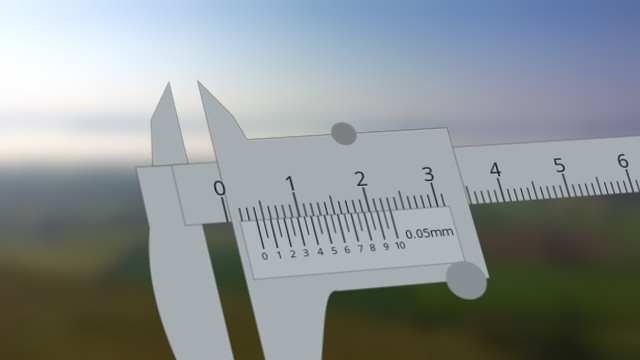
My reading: 4.0 mm
